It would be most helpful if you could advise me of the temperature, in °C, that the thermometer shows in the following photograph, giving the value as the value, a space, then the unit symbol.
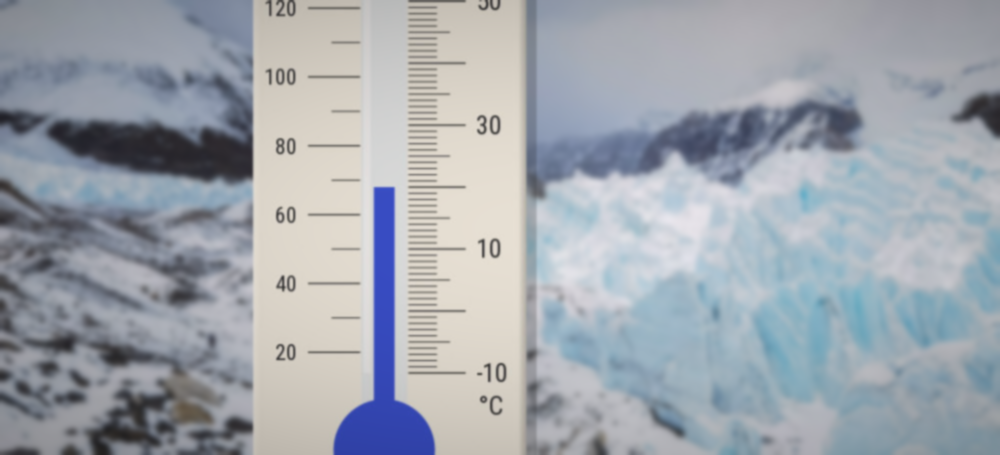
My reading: 20 °C
